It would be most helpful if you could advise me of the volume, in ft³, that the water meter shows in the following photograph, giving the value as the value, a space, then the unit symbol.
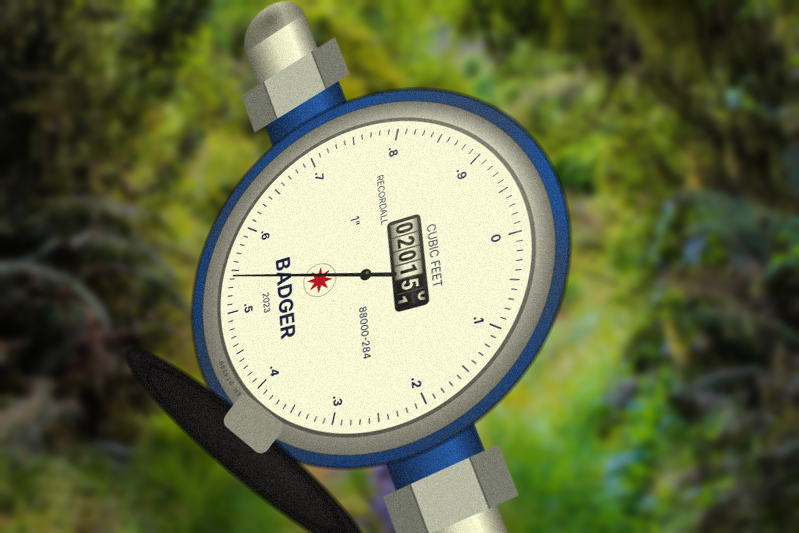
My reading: 20150.54 ft³
